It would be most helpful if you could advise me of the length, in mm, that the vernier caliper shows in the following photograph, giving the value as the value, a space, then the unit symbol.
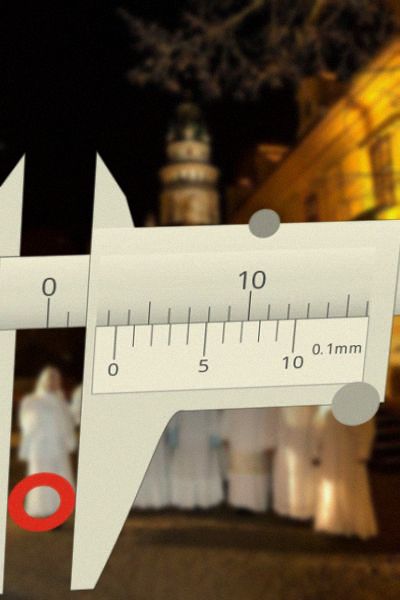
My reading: 3.4 mm
